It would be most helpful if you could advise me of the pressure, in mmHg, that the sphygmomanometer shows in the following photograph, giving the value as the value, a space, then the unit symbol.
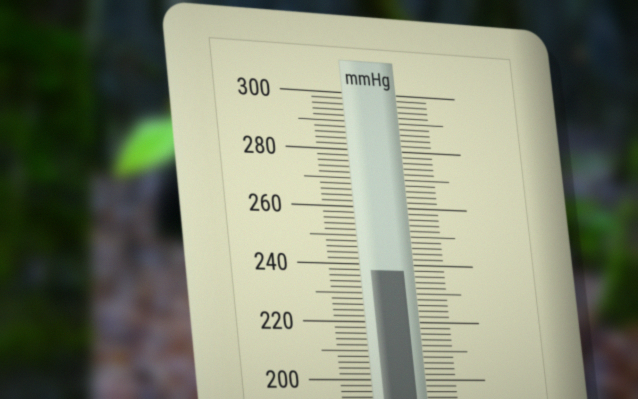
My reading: 238 mmHg
